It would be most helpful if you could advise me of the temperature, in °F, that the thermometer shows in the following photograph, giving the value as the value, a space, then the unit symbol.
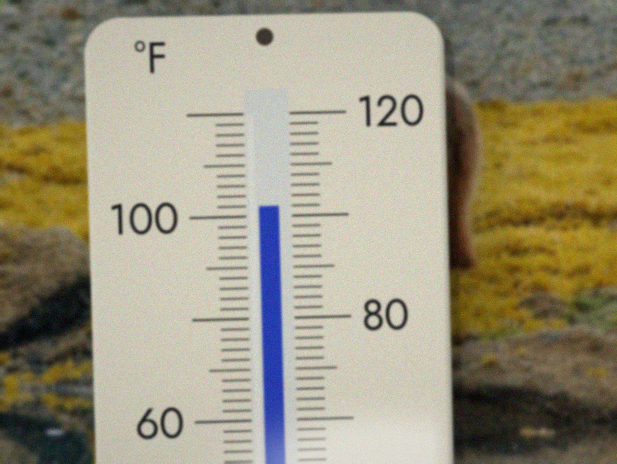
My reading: 102 °F
